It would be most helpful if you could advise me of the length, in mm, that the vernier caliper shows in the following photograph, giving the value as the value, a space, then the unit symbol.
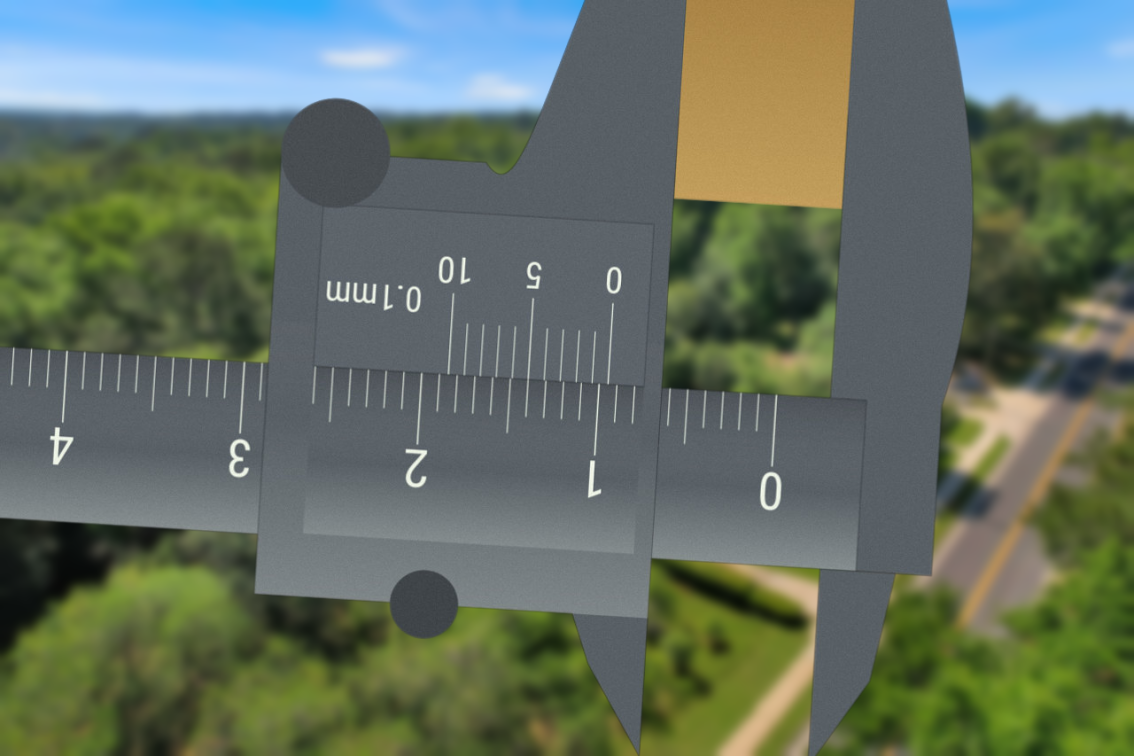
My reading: 9.5 mm
